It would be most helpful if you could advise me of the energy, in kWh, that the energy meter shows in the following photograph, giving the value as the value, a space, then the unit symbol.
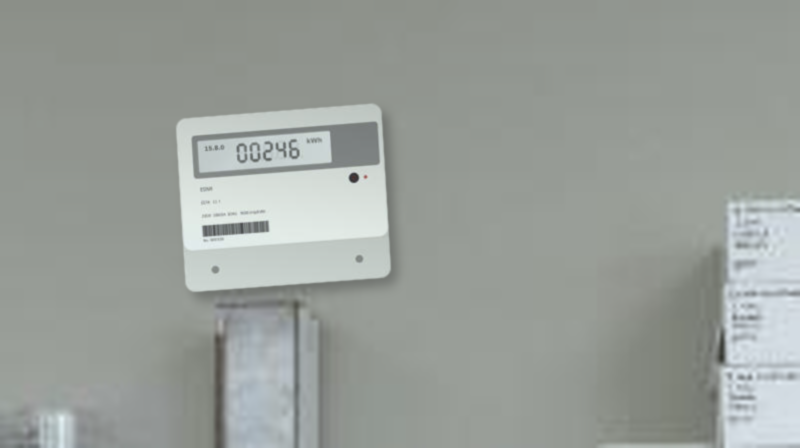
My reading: 246 kWh
